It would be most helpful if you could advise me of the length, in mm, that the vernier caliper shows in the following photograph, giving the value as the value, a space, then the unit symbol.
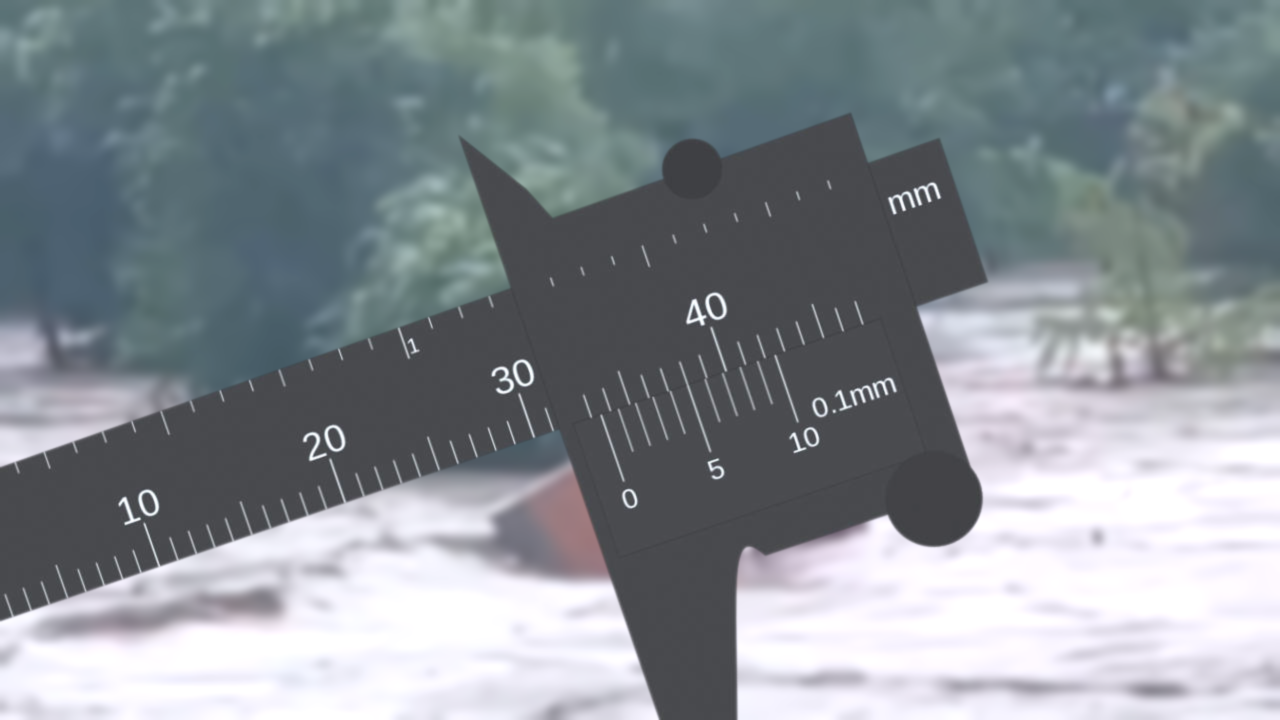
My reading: 33.5 mm
